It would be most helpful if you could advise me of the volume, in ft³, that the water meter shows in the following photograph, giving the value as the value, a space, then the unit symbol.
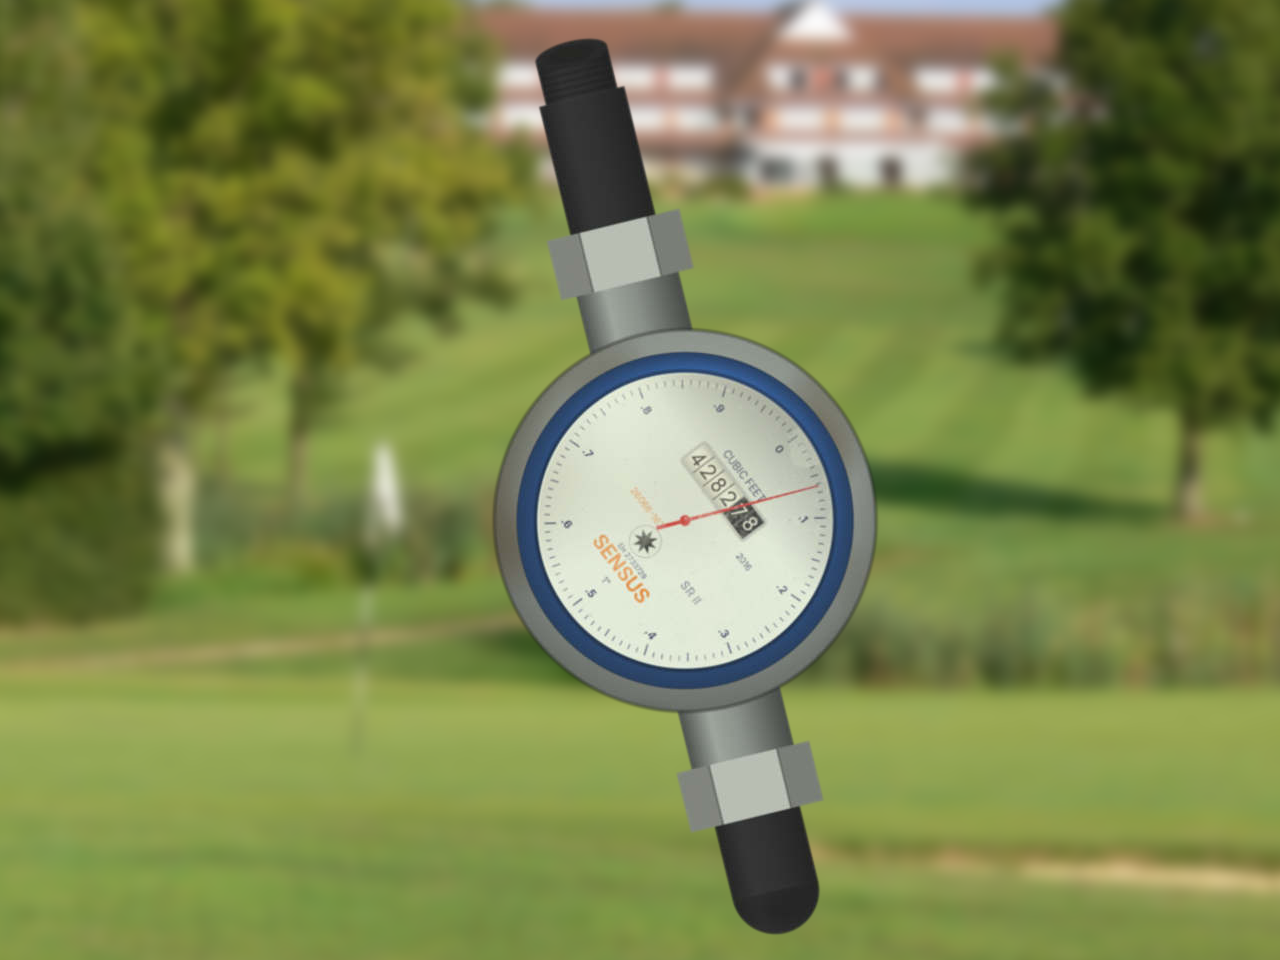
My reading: 428278.06 ft³
